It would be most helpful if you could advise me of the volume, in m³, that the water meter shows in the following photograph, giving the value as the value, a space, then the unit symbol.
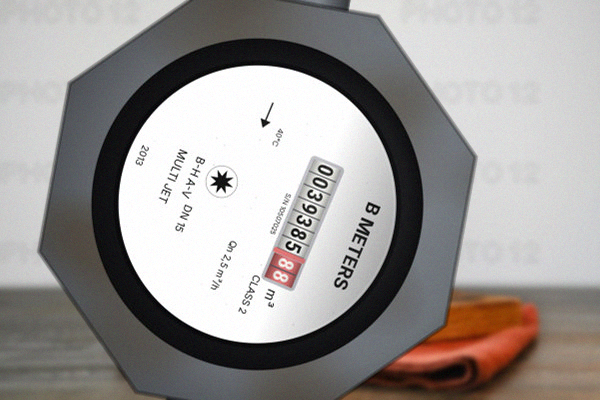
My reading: 39385.88 m³
